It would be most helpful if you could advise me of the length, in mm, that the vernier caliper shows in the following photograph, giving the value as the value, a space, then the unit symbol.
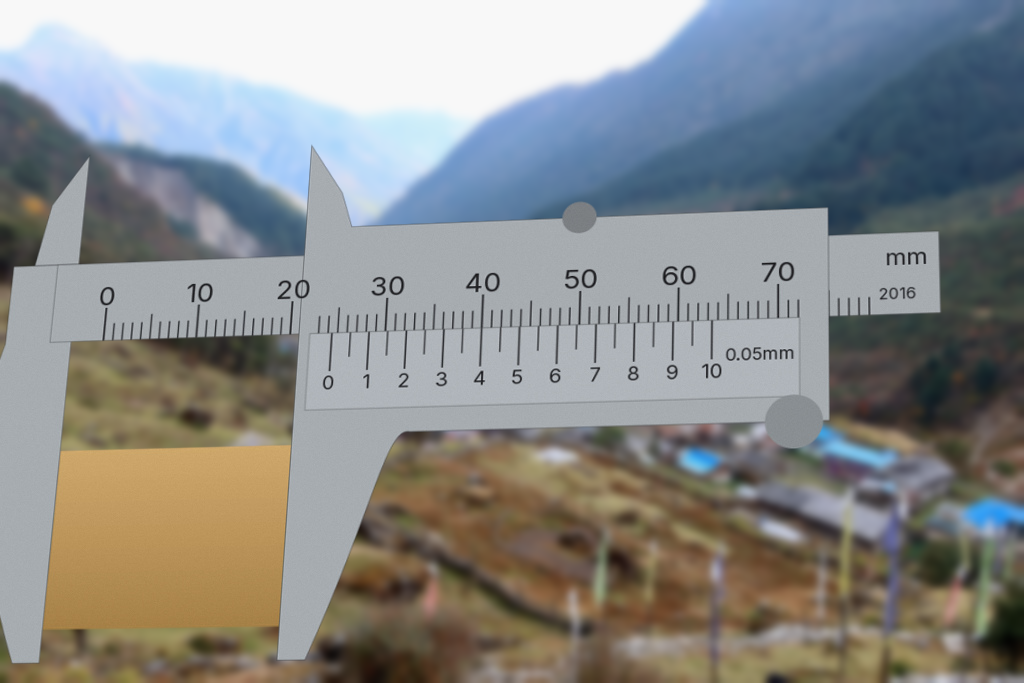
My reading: 24.4 mm
